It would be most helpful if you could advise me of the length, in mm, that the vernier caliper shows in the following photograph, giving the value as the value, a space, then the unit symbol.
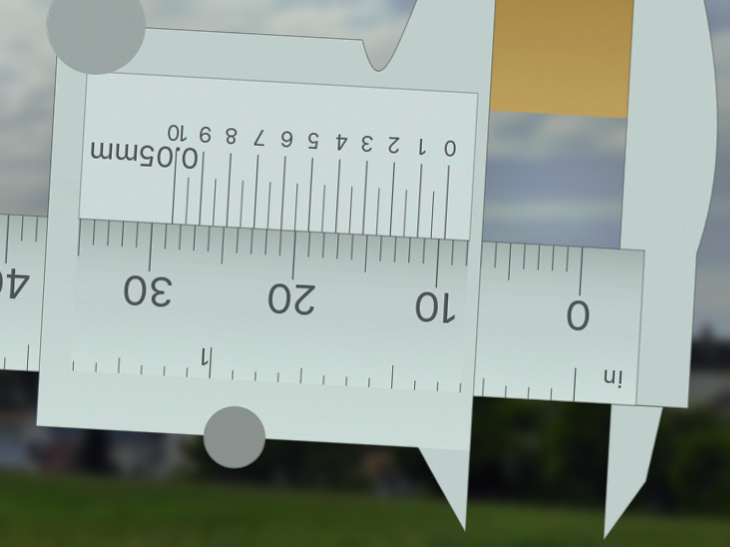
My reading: 9.6 mm
